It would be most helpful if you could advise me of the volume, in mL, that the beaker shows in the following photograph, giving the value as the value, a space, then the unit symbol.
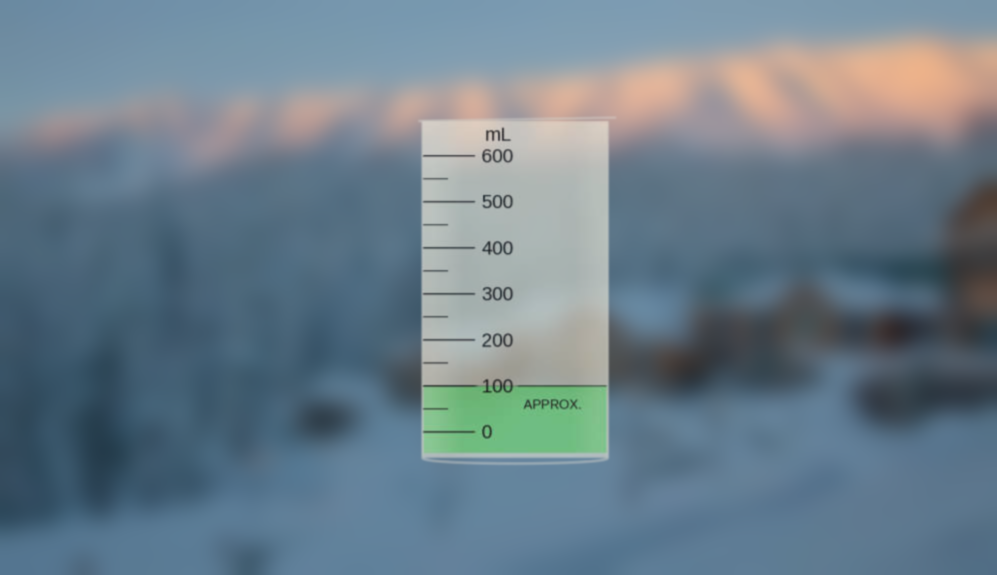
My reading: 100 mL
